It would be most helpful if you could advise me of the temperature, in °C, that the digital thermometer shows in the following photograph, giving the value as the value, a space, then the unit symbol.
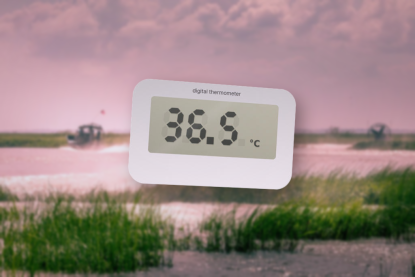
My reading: 36.5 °C
